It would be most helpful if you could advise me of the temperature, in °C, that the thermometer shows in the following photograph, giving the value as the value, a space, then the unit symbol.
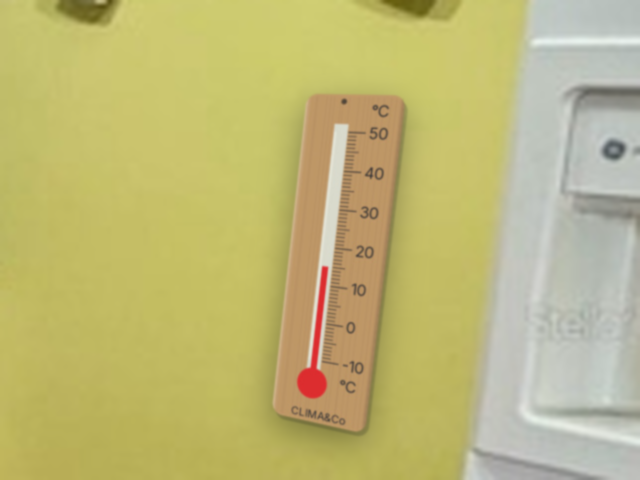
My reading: 15 °C
